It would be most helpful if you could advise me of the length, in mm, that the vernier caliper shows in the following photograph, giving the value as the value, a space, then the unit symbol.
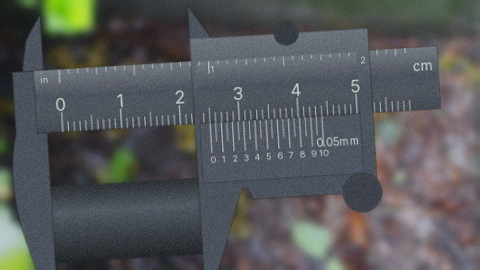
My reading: 25.0 mm
